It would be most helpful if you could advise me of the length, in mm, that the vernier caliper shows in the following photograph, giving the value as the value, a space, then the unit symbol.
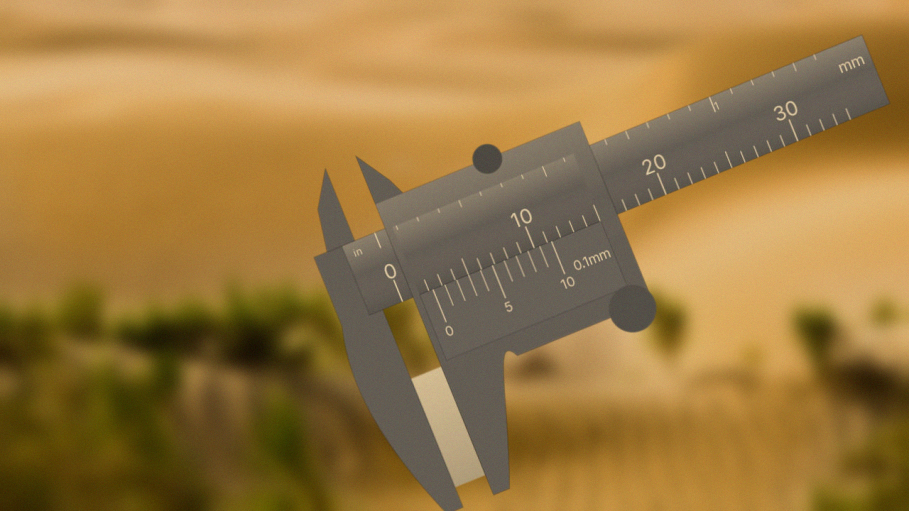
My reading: 2.3 mm
